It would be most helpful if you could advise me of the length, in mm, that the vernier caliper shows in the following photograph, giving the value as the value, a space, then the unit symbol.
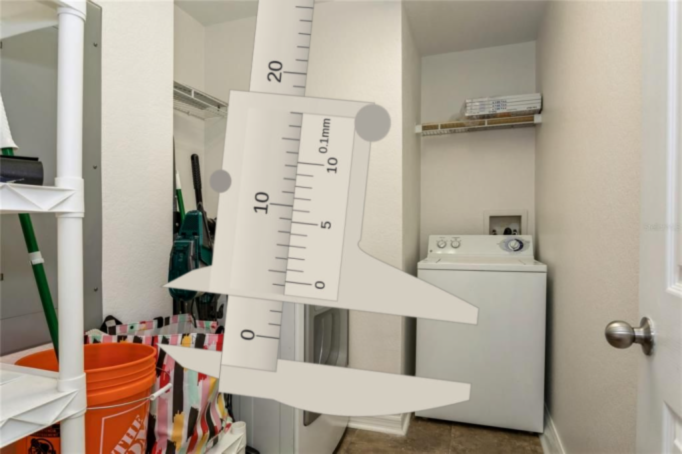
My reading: 4.3 mm
